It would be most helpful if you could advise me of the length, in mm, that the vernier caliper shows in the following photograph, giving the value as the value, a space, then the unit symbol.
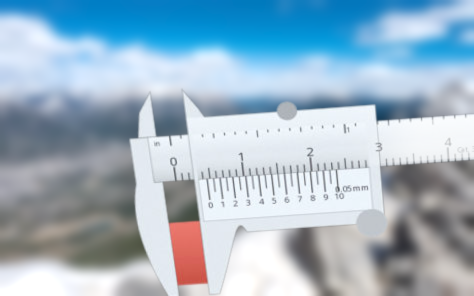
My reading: 4.6 mm
